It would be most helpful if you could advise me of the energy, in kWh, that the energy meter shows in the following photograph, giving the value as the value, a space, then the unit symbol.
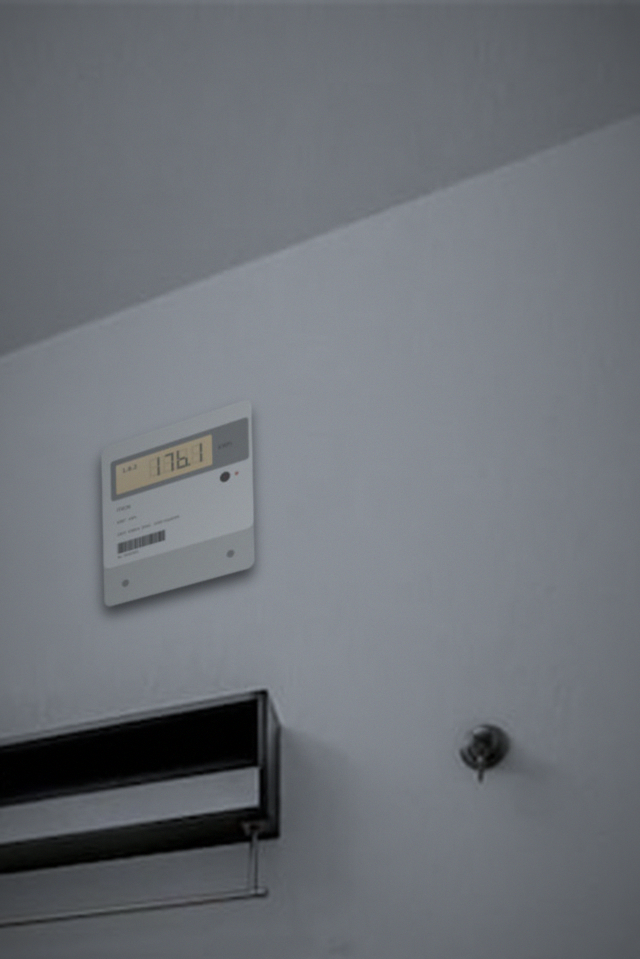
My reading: 176.1 kWh
